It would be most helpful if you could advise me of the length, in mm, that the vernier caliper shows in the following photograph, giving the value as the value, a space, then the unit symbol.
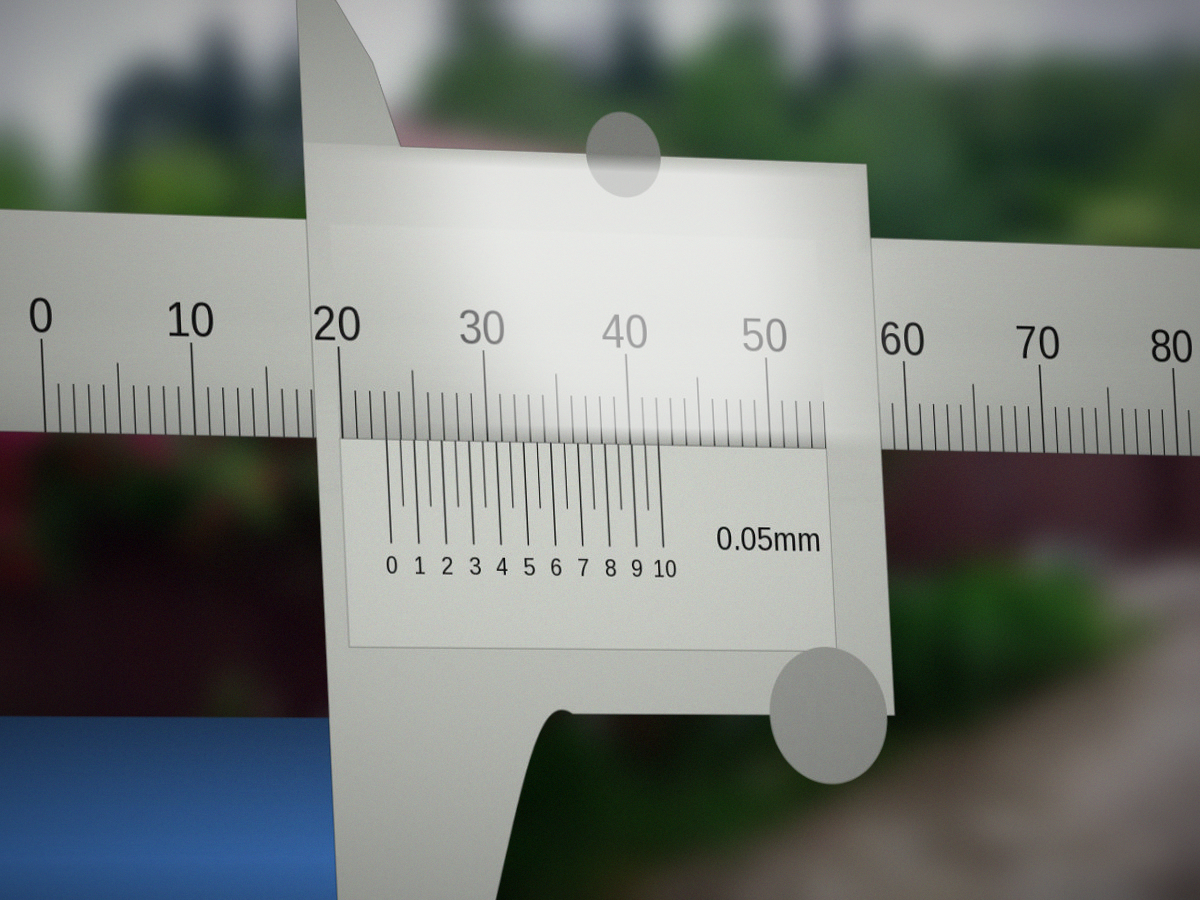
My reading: 23.0 mm
